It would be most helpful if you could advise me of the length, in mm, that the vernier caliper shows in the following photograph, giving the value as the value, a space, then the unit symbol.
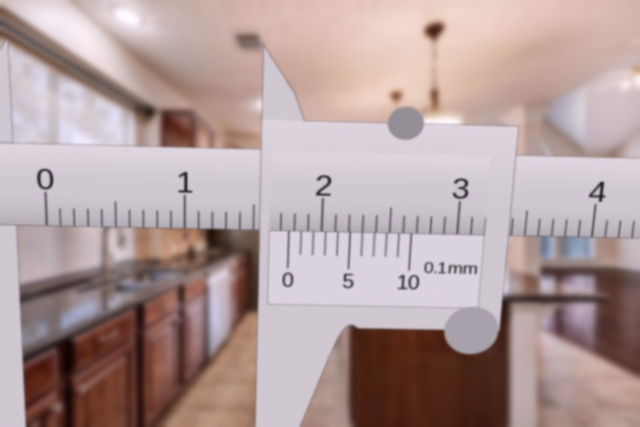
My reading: 17.6 mm
